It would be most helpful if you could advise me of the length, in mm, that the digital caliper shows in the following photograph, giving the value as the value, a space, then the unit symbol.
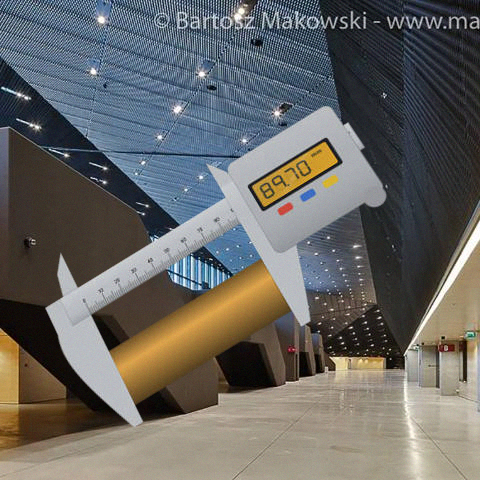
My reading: 89.70 mm
